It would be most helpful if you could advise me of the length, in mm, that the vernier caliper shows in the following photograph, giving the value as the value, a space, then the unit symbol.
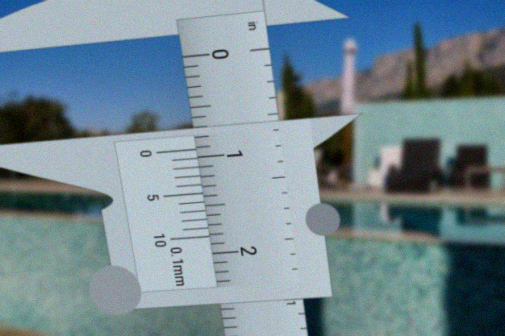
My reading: 9.2 mm
